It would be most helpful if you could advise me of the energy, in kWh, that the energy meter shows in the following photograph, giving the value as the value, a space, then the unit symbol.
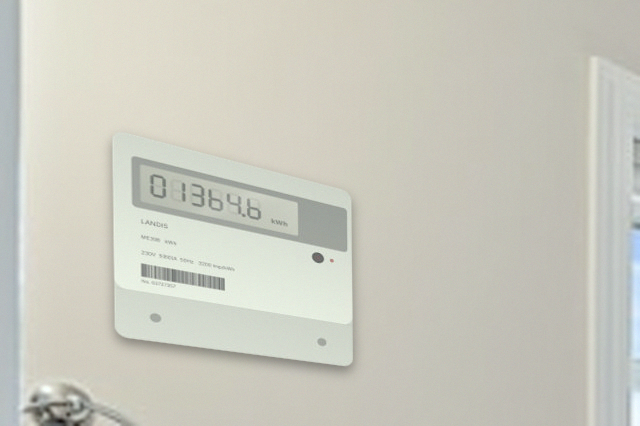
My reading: 1364.6 kWh
